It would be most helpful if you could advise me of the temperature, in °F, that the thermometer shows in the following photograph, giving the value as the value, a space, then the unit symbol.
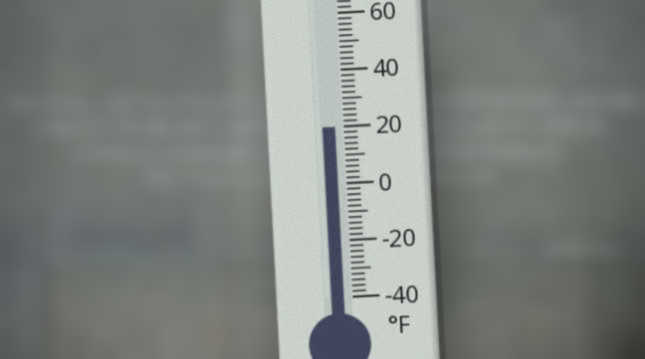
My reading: 20 °F
